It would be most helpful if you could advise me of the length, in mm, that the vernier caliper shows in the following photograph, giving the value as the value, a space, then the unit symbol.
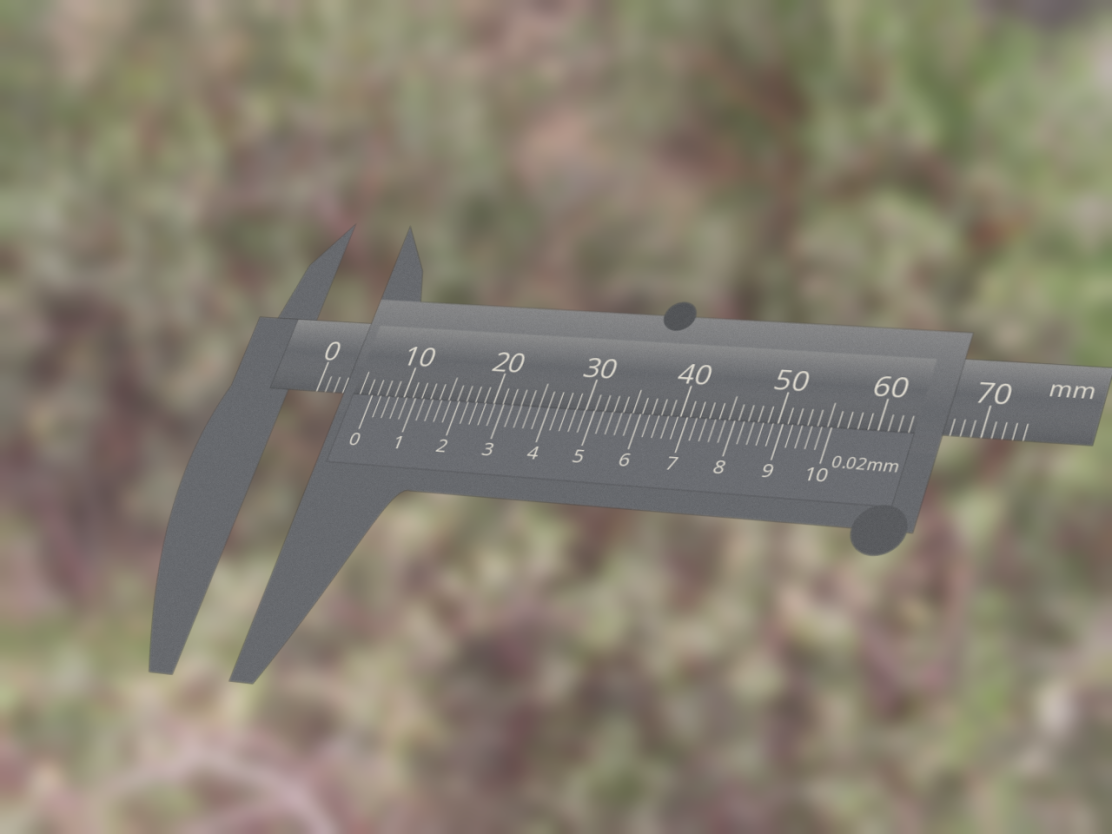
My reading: 6.4 mm
